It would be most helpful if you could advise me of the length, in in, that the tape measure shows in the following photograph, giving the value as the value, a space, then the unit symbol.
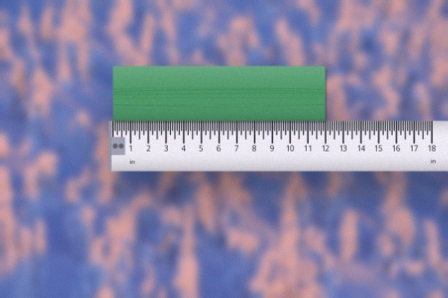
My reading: 12 in
